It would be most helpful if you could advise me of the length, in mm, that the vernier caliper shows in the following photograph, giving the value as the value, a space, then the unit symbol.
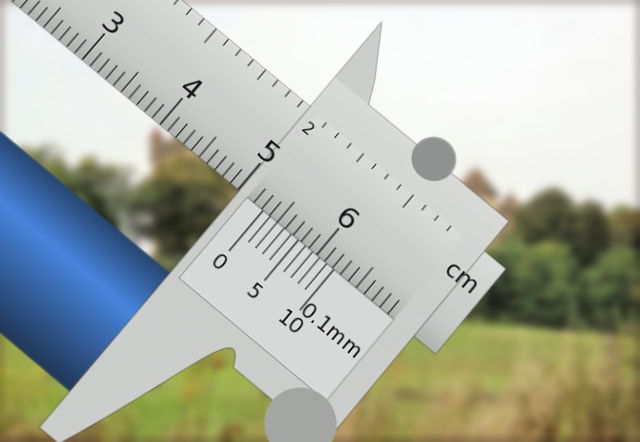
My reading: 53.2 mm
